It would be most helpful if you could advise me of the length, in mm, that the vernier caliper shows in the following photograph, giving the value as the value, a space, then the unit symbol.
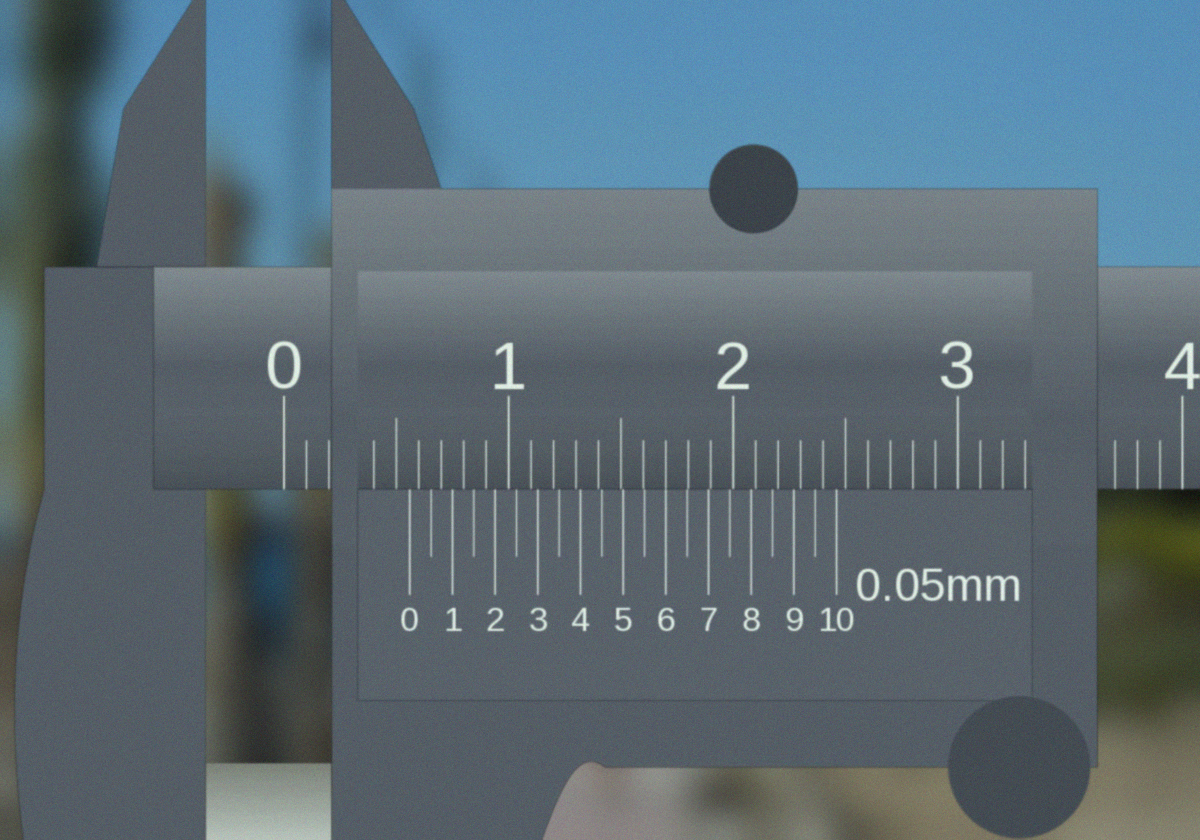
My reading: 5.6 mm
